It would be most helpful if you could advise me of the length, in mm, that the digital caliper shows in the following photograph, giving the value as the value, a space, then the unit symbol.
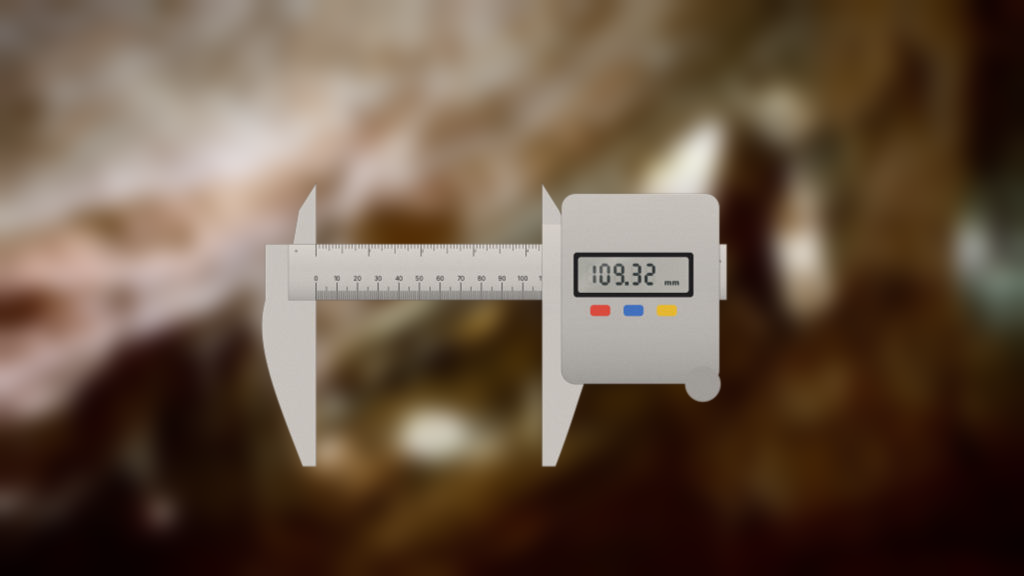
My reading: 109.32 mm
